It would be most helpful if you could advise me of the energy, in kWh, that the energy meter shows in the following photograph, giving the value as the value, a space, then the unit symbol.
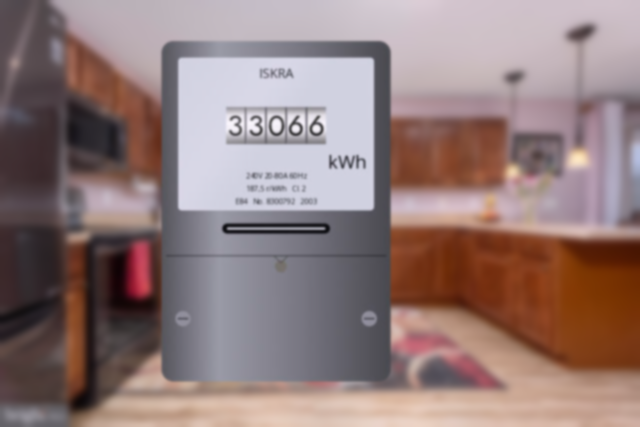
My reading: 33066 kWh
